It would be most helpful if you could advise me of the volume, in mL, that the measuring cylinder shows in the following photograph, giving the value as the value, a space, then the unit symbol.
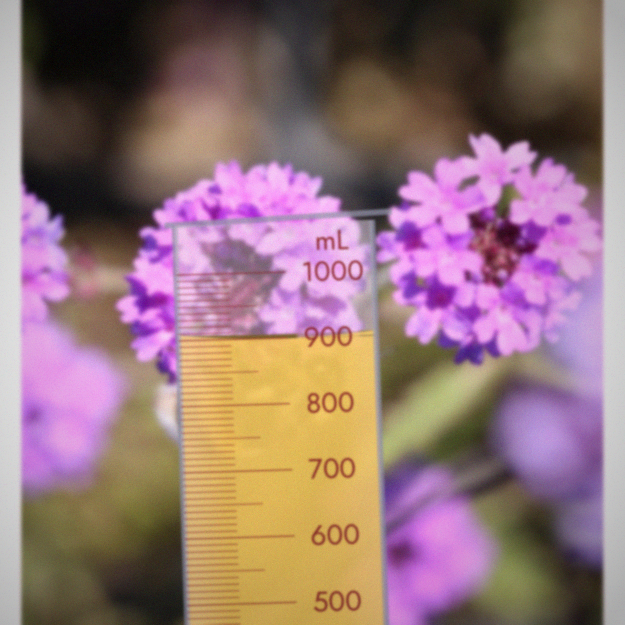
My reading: 900 mL
